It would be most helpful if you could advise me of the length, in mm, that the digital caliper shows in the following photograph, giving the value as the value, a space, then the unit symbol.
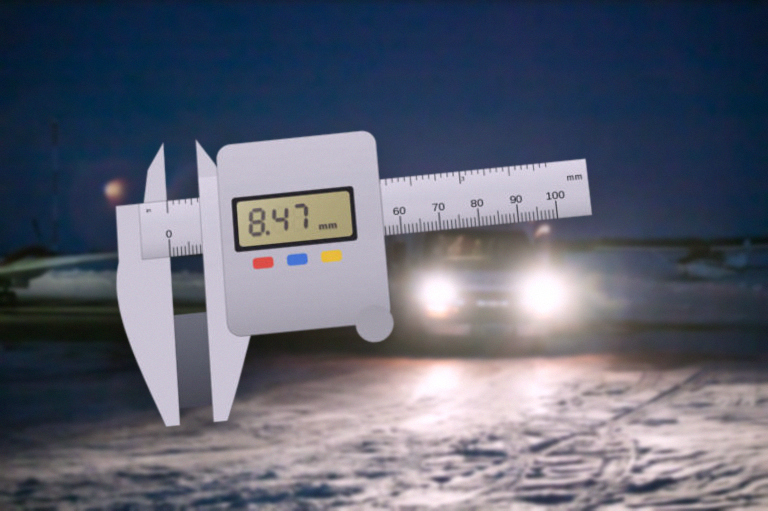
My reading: 8.47 mm
